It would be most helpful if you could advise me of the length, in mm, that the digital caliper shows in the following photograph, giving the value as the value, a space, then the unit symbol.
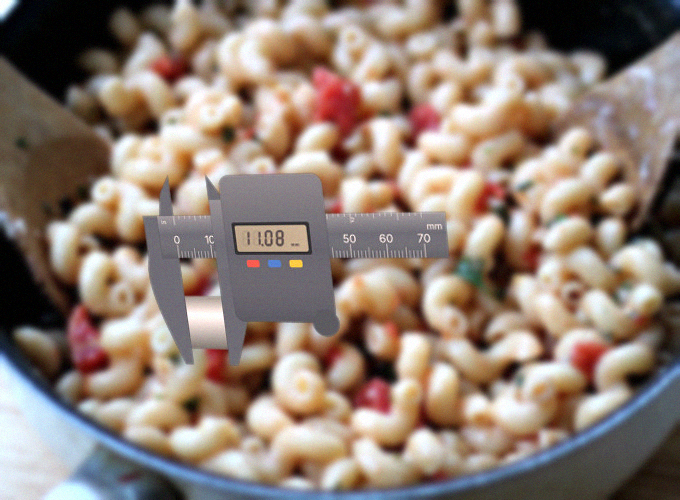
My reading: 11.08 mm
